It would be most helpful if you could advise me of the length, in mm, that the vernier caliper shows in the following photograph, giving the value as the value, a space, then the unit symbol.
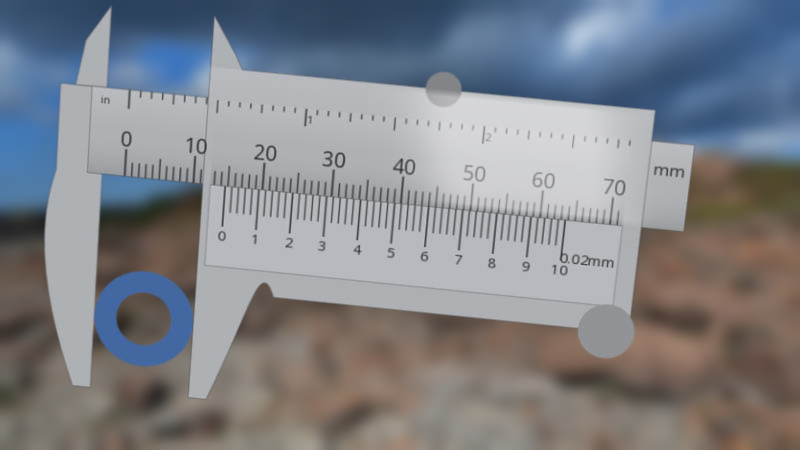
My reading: 14.6 mm
